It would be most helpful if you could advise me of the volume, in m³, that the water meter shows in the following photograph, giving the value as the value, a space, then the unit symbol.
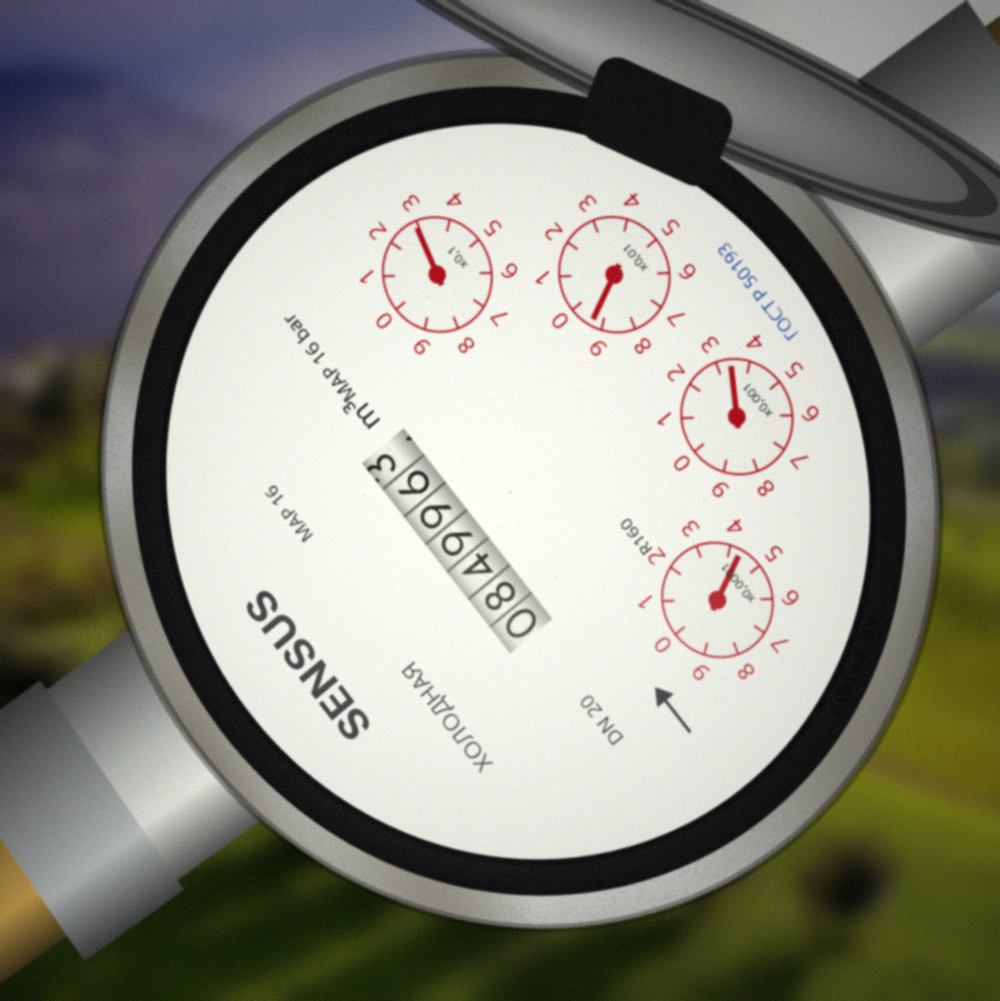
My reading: 849963.2934 m³
